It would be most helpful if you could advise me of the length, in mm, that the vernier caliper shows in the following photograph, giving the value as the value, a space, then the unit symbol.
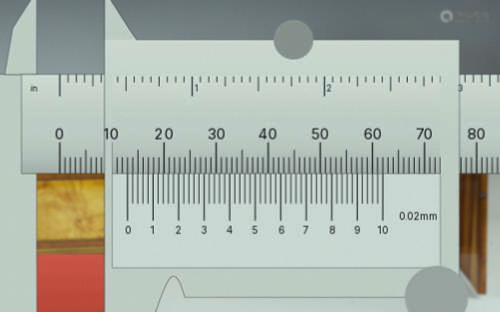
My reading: 13.0 mm
